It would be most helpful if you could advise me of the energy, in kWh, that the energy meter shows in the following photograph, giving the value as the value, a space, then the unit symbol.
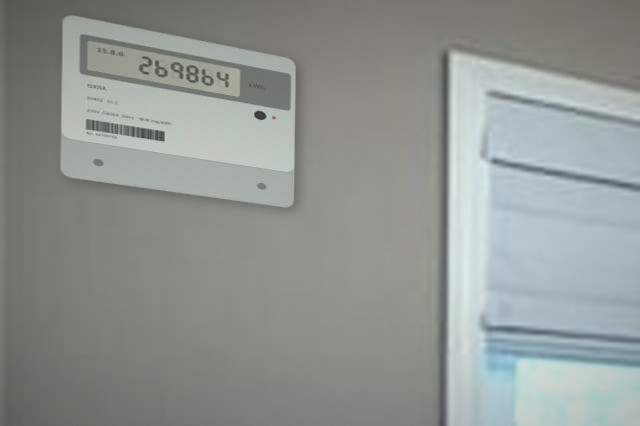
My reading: 269864 kWh
